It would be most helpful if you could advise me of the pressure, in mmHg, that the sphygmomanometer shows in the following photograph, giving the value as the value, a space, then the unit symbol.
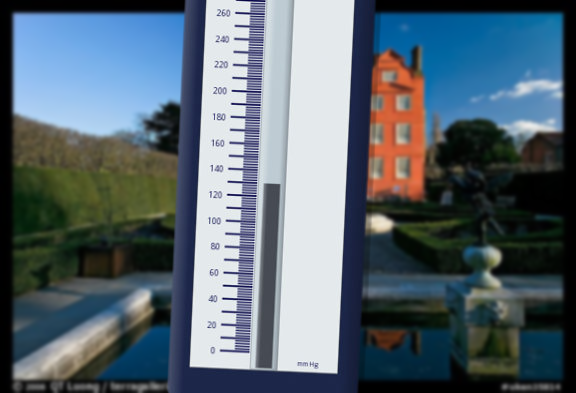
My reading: 130 mmHg
